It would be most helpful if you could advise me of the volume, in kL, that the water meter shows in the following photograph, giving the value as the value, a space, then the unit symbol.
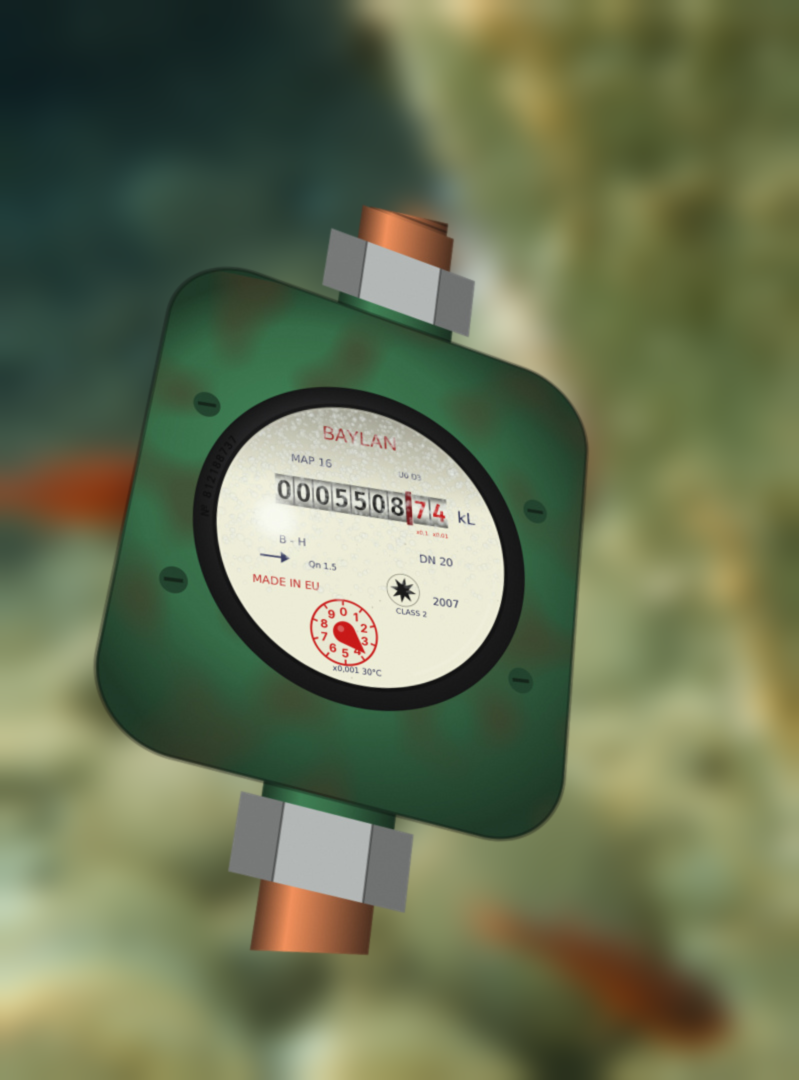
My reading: 5508.743 kL
